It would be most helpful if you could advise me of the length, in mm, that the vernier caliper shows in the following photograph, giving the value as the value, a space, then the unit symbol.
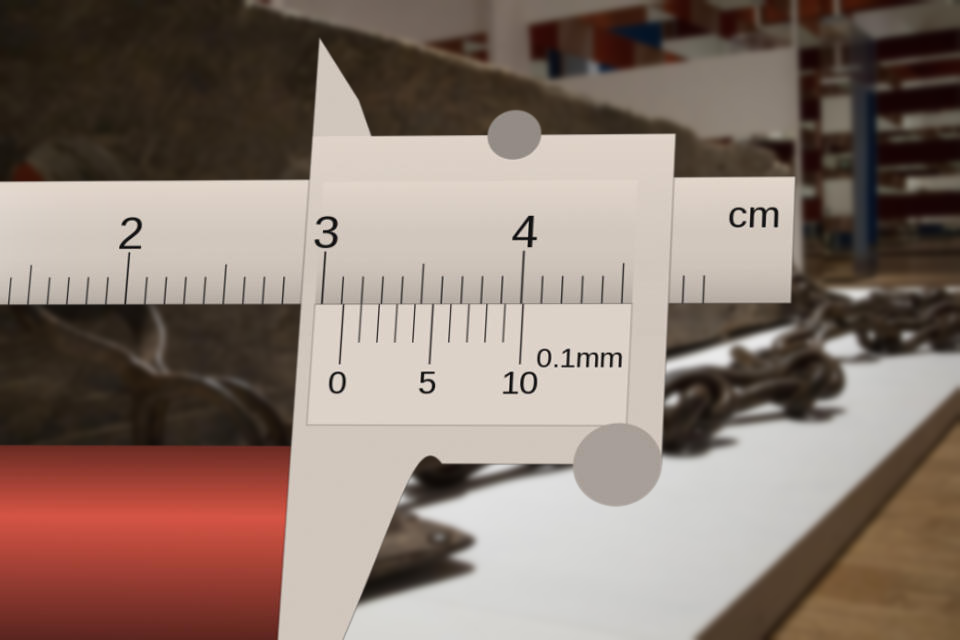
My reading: 31.1 mm
